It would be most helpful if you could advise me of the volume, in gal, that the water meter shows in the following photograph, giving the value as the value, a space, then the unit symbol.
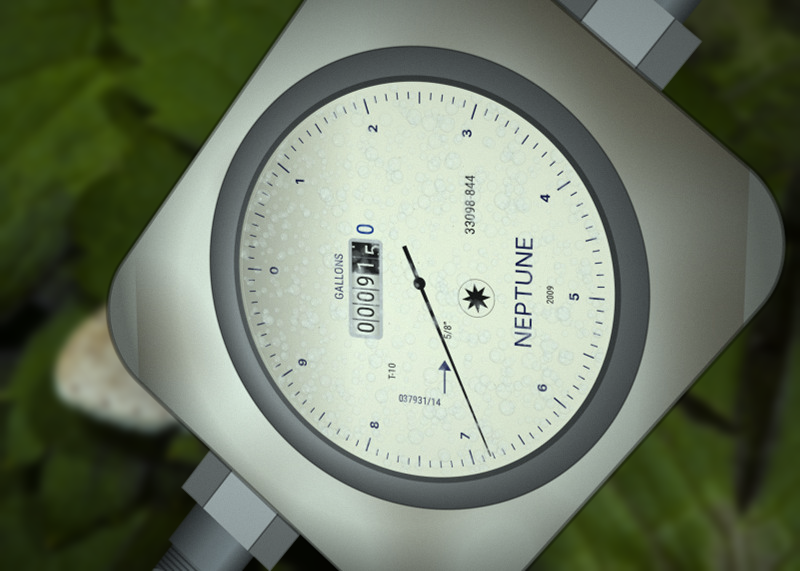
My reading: 9146.8 gal
